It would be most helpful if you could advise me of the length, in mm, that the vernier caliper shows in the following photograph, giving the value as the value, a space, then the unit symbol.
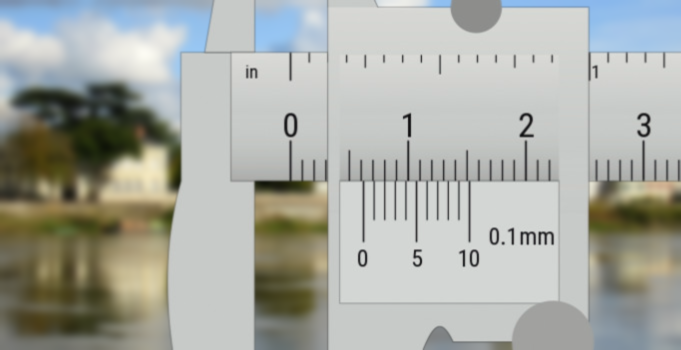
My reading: 6.2 mm
